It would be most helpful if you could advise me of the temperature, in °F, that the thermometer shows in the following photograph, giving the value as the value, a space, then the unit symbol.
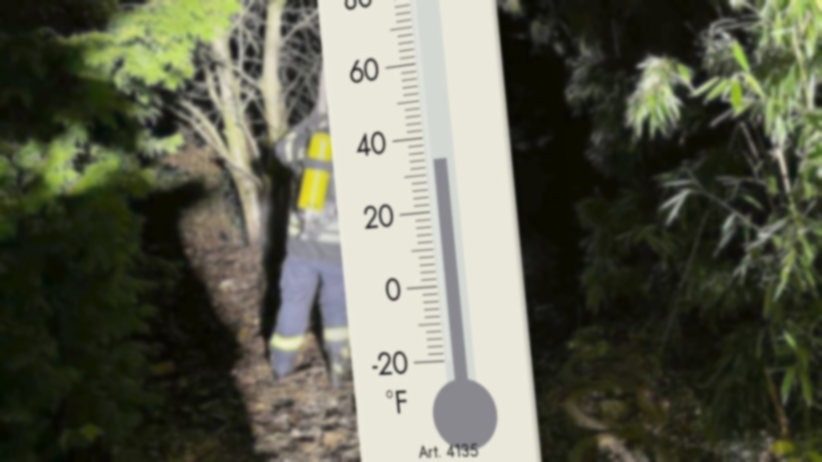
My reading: 34 °F
